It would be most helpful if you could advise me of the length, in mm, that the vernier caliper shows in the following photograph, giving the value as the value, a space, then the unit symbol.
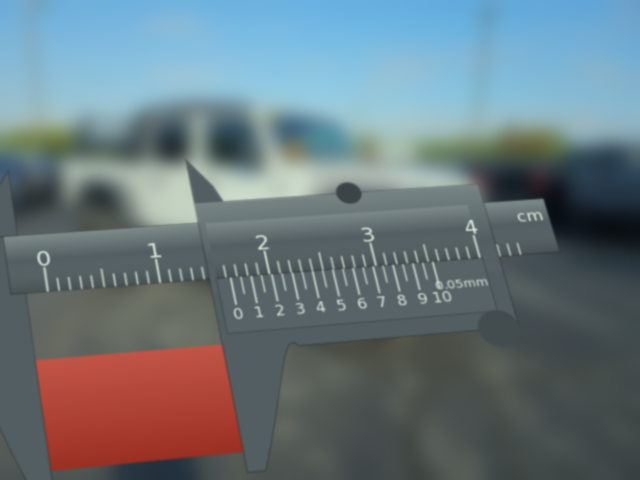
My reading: 16.4 mm
